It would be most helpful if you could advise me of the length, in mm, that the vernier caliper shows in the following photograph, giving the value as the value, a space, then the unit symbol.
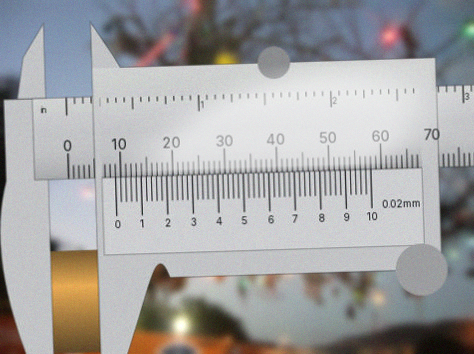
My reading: 9.0 mm
